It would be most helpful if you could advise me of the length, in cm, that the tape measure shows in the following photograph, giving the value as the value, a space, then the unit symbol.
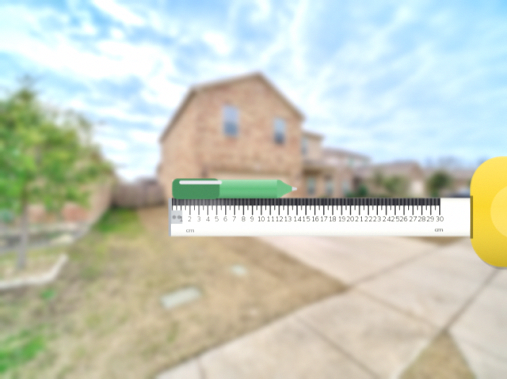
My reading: 14 cm
